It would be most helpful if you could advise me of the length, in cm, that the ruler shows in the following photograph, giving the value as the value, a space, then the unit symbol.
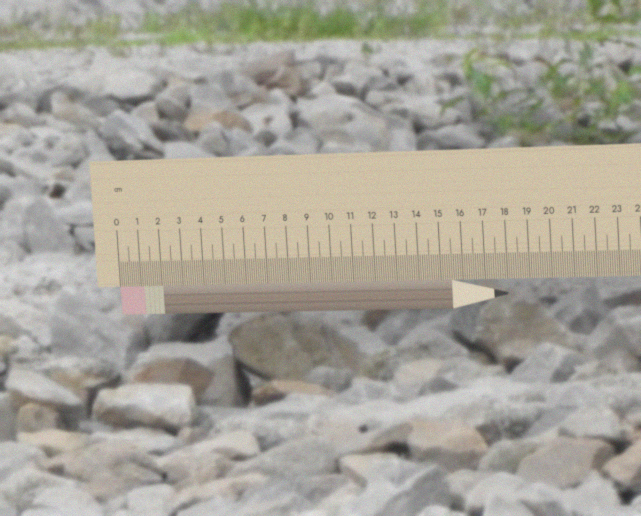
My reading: 18 cm
